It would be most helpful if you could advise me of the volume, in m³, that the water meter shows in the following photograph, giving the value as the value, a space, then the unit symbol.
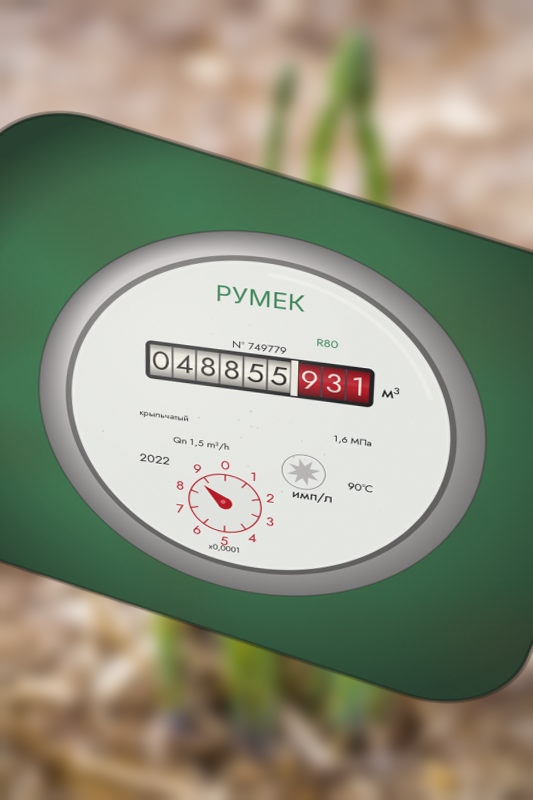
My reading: 48855.9318 m³
